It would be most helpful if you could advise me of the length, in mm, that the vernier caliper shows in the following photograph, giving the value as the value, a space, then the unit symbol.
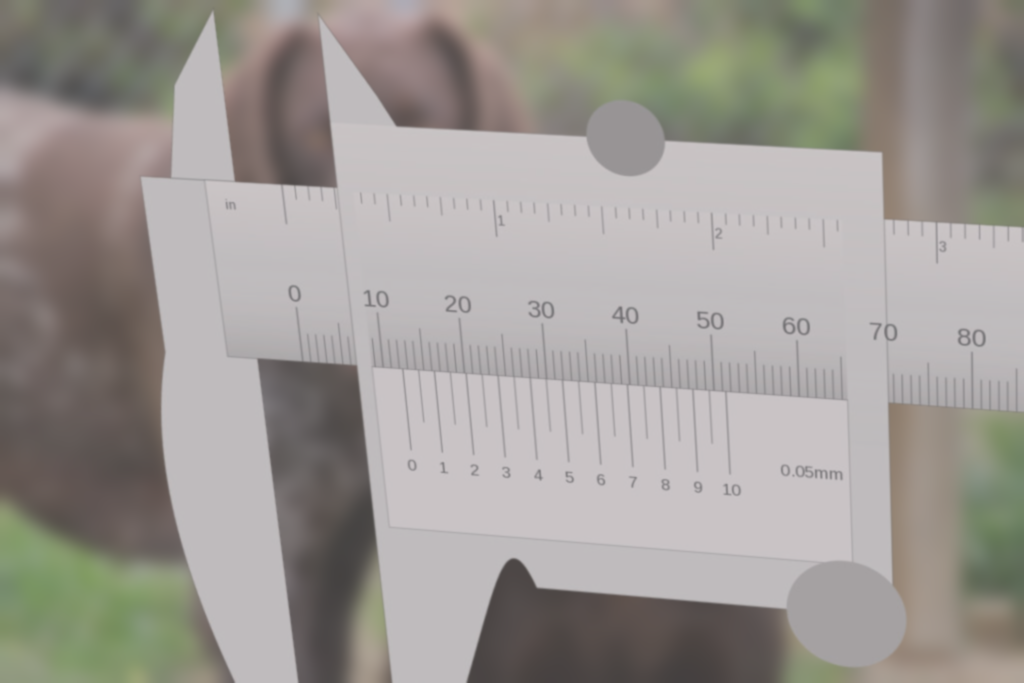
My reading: 12.4 mm
